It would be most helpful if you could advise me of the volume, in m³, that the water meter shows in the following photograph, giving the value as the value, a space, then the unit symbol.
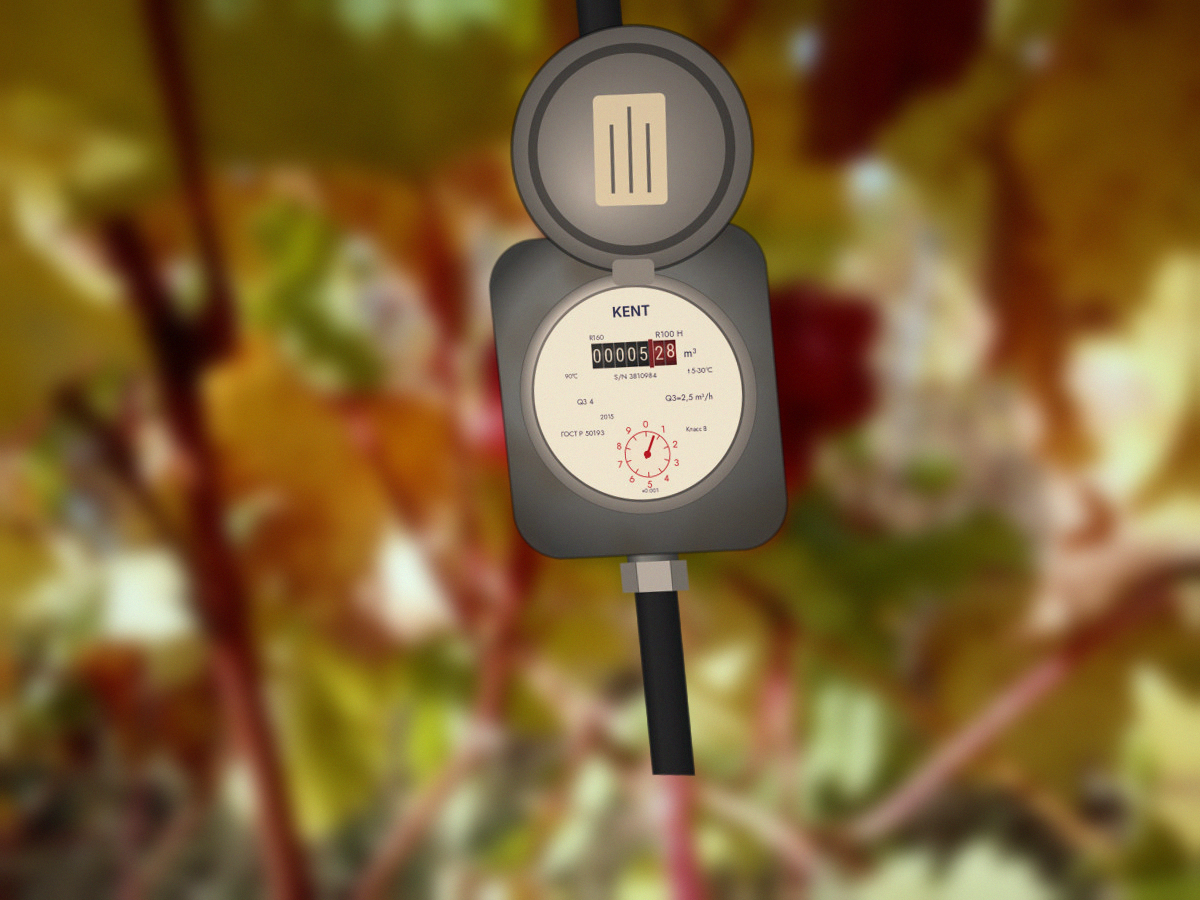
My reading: 5.280 m³
